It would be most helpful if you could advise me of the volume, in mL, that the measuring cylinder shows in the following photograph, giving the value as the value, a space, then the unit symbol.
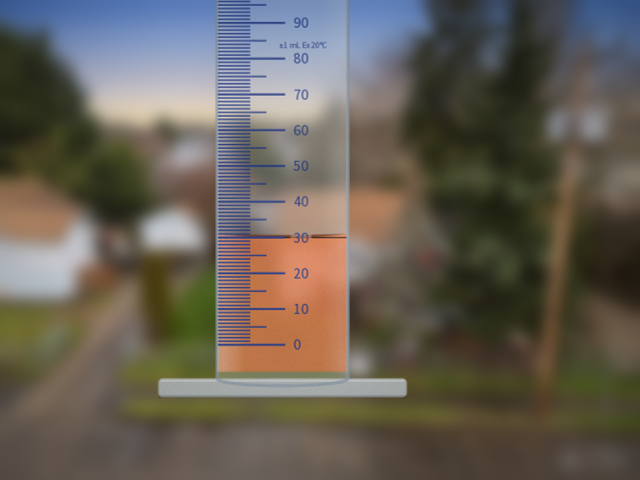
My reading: 30 mL
